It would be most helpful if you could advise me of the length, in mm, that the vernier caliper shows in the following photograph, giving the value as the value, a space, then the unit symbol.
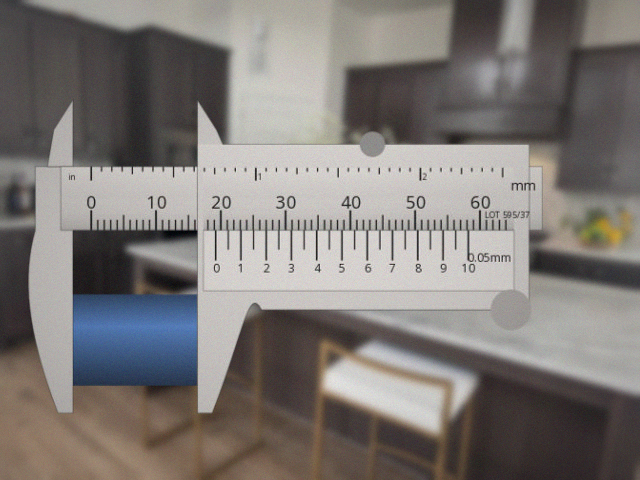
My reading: 19.2 mm
